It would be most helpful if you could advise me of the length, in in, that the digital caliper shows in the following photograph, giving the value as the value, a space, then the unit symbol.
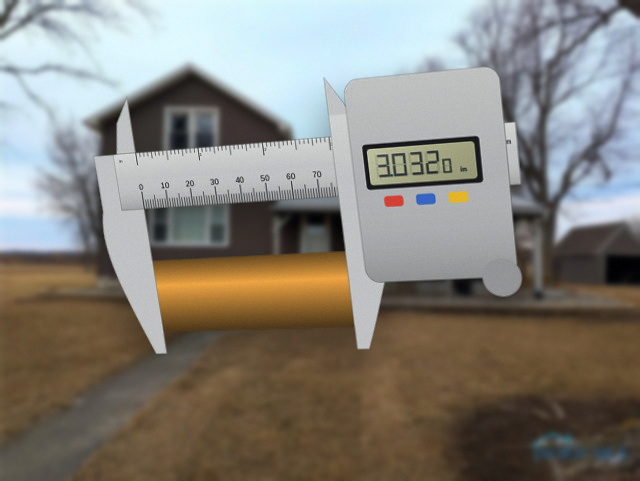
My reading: 3.0320 in
